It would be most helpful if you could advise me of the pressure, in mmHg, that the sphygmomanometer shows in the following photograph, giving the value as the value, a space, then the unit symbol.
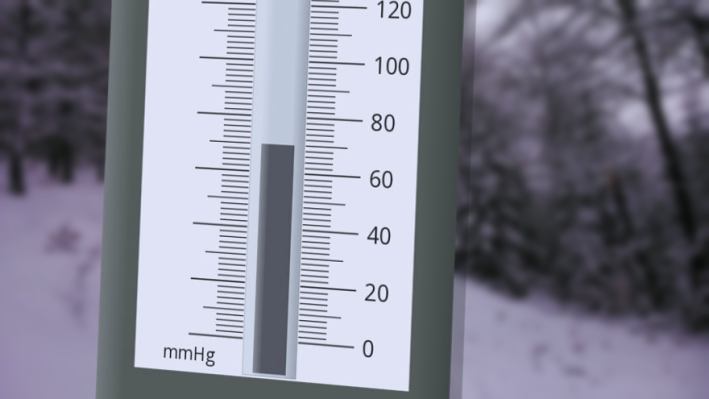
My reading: 70 mmHg
